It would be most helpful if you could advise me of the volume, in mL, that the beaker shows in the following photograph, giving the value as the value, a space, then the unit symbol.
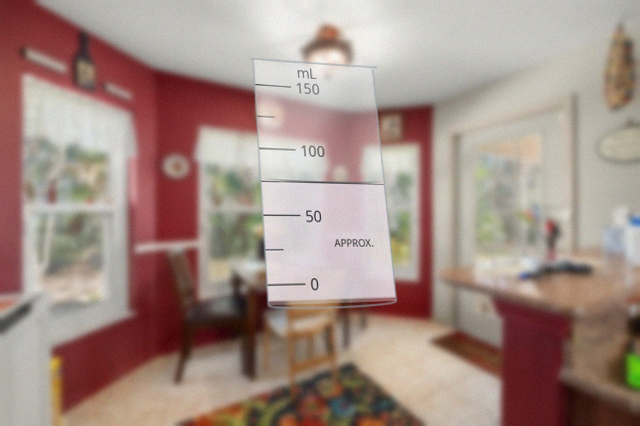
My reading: 75 mL
